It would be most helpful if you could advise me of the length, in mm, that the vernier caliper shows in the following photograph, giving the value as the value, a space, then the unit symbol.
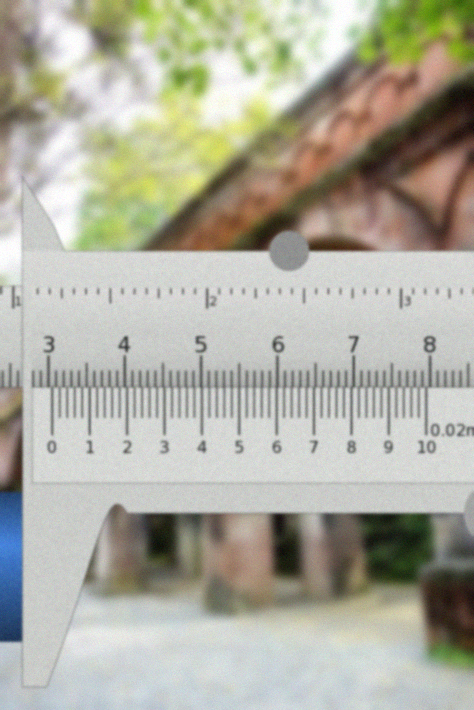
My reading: 30.5 mm
